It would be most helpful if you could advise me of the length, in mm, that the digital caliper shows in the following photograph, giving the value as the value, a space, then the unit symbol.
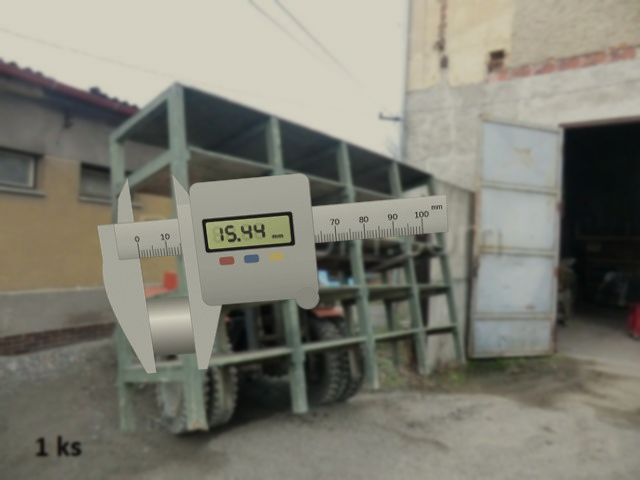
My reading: 15.44 mm
